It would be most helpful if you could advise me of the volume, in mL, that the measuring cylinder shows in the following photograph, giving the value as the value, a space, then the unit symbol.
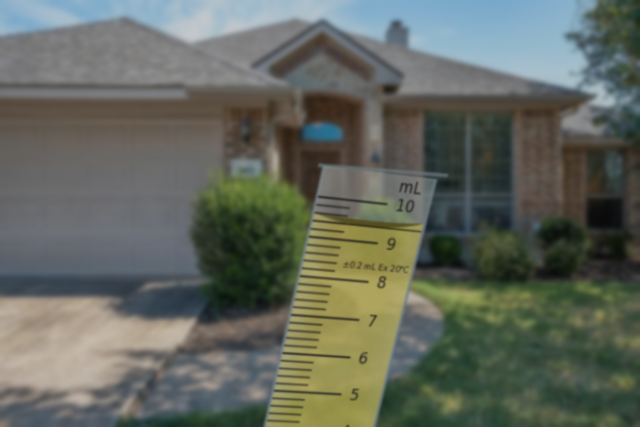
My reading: 9.4 mL
